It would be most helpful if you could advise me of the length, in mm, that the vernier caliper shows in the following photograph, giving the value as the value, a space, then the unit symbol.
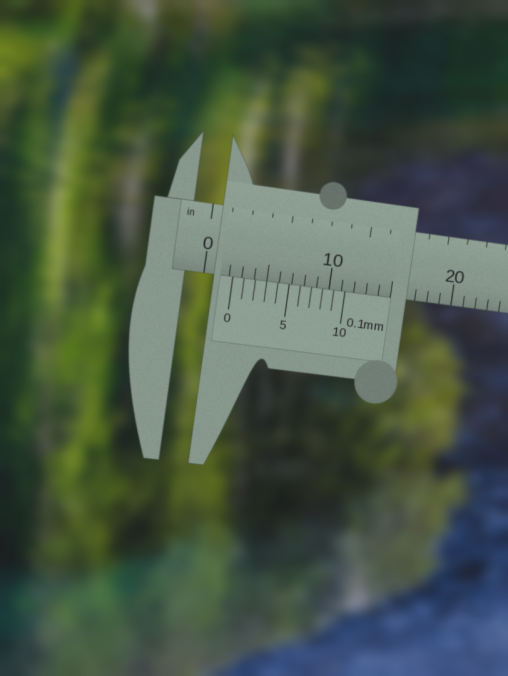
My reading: 2.3 mm
